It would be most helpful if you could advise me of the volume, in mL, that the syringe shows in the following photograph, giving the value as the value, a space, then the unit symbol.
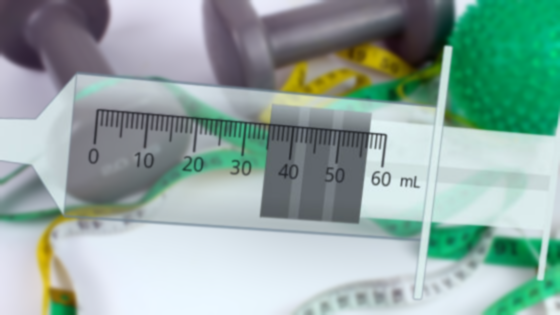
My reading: 35 mL
